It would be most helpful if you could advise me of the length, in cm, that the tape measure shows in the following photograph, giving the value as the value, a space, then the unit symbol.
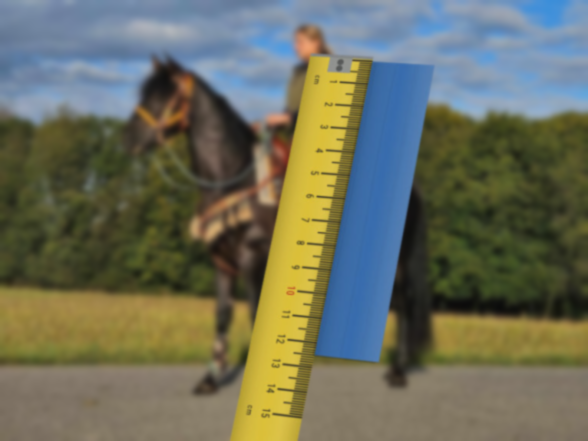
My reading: 12.5 cm
